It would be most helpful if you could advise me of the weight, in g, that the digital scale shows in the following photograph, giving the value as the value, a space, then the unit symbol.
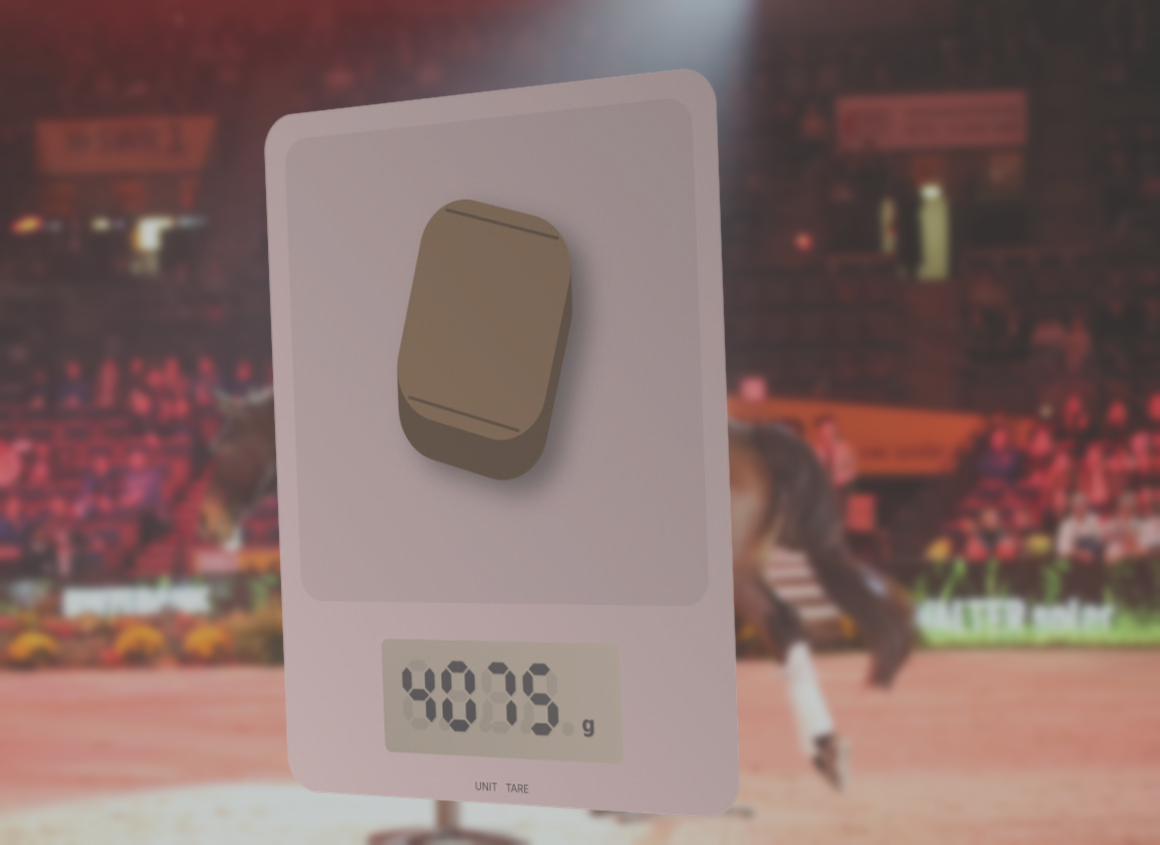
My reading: 4075 g
